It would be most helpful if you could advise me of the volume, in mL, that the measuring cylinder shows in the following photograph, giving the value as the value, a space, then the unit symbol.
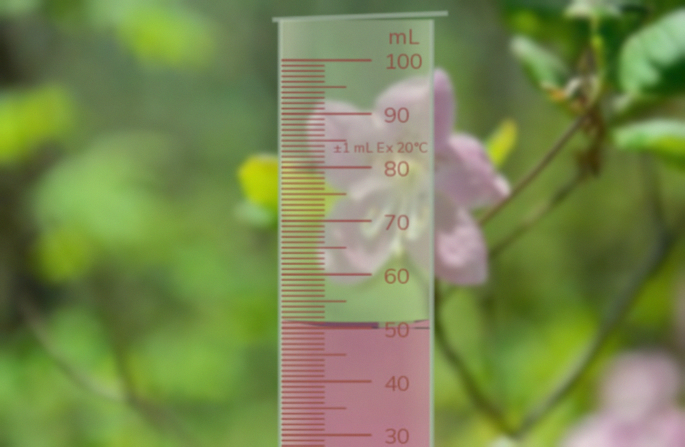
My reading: 50 mL
